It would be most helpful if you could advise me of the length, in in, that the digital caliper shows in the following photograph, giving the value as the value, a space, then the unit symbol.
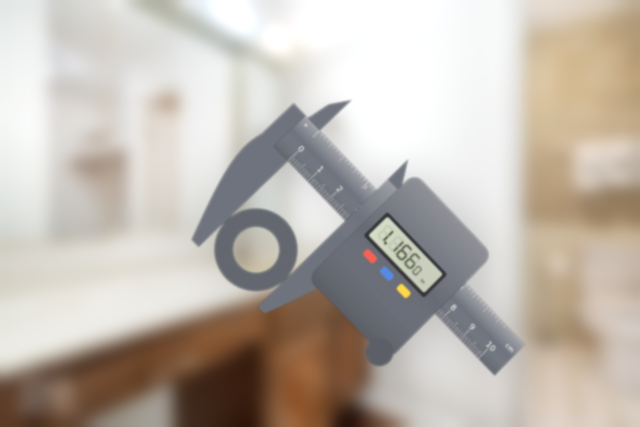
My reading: 1.1660 in
